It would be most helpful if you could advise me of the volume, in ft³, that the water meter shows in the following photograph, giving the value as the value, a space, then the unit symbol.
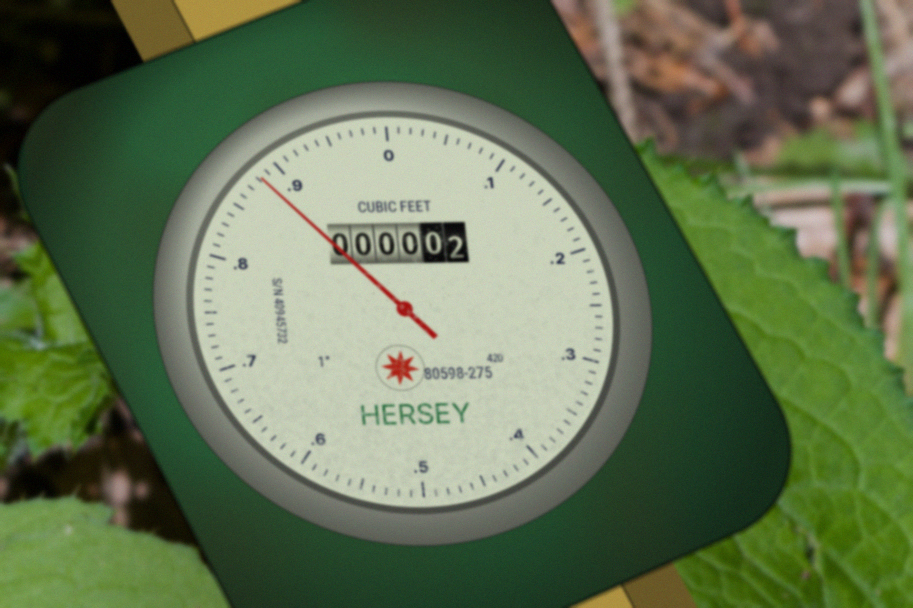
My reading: 1.88 ft³
